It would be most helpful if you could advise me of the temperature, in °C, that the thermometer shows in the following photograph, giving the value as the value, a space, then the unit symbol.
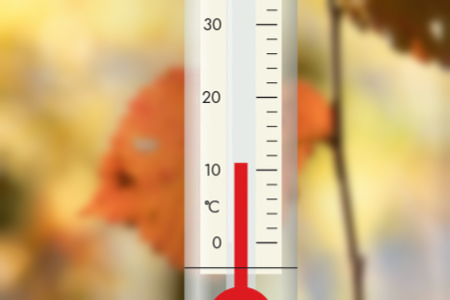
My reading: 11 °C
